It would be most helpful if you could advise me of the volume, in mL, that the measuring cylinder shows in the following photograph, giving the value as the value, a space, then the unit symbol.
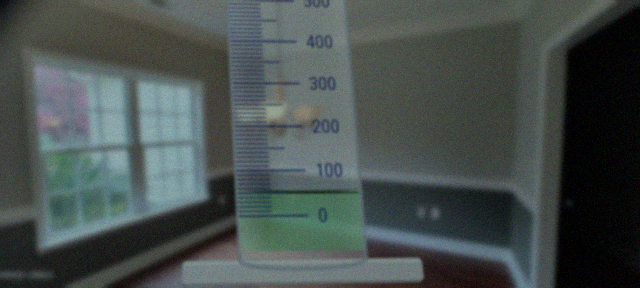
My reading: 50 mL
